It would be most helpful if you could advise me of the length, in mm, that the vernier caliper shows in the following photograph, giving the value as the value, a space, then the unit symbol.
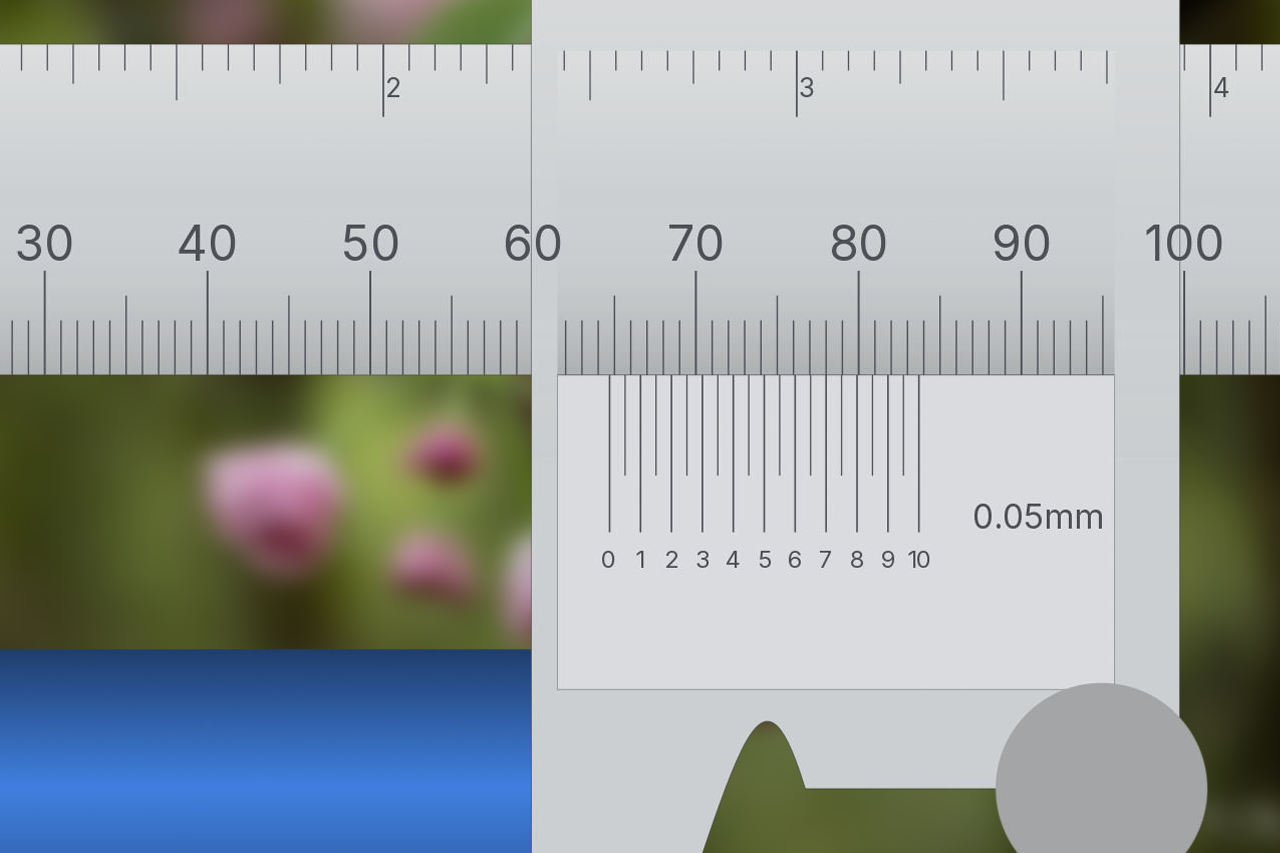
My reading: 64.7 mm
